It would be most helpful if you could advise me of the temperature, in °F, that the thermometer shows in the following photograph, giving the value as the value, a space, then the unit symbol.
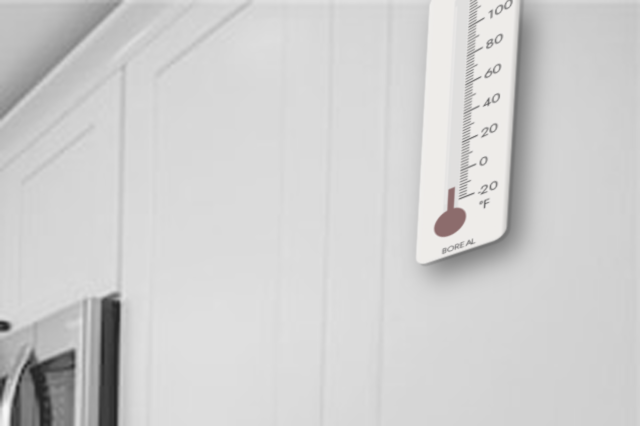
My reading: -10 °F
